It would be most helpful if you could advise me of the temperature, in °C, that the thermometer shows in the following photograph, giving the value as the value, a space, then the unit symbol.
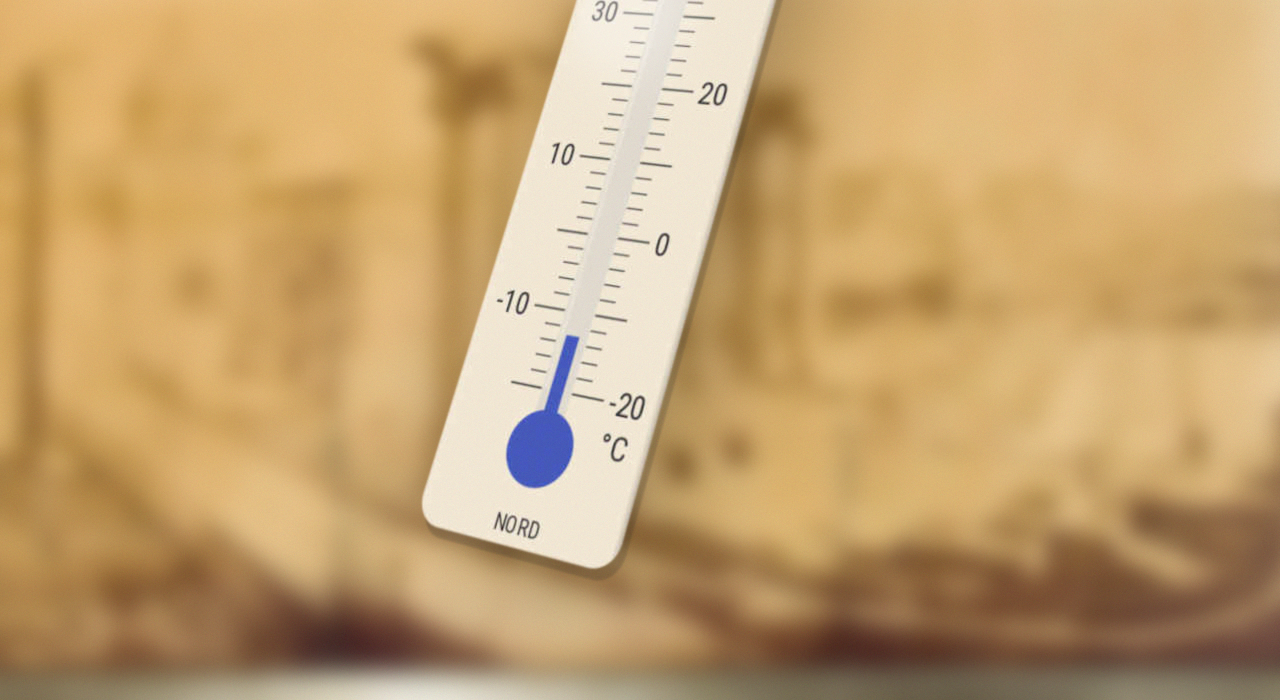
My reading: -13 °C
